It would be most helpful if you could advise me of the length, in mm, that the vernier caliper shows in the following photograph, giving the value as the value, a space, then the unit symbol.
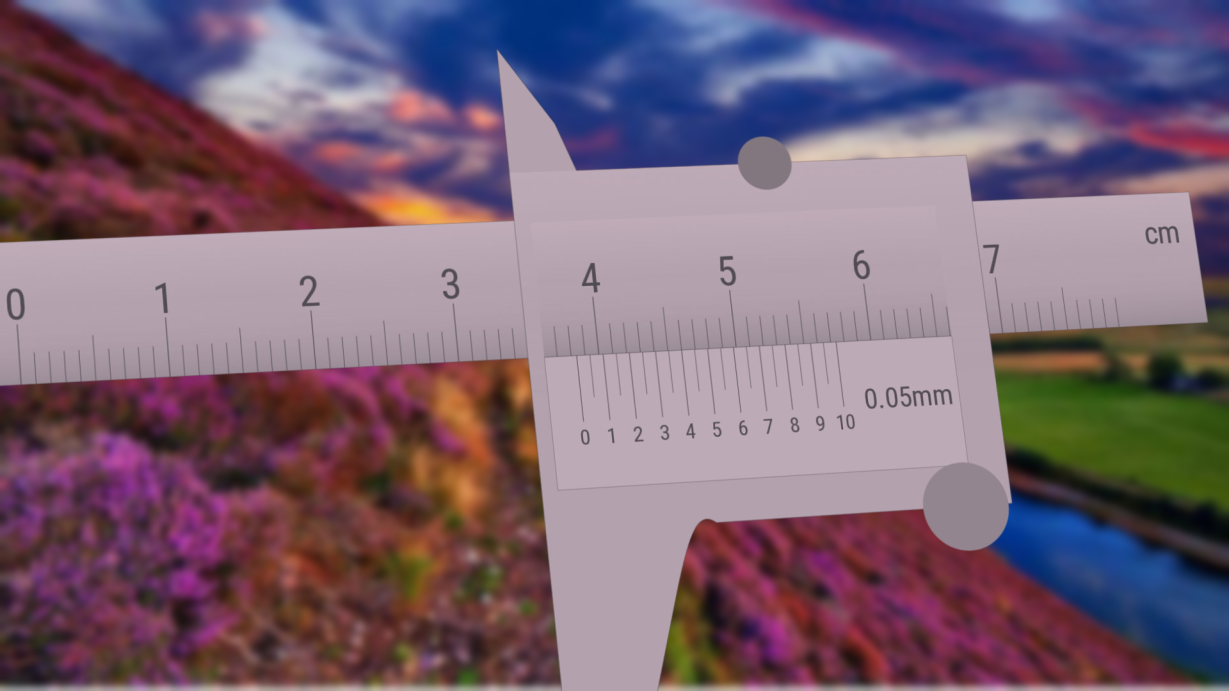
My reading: 38.4 mm
